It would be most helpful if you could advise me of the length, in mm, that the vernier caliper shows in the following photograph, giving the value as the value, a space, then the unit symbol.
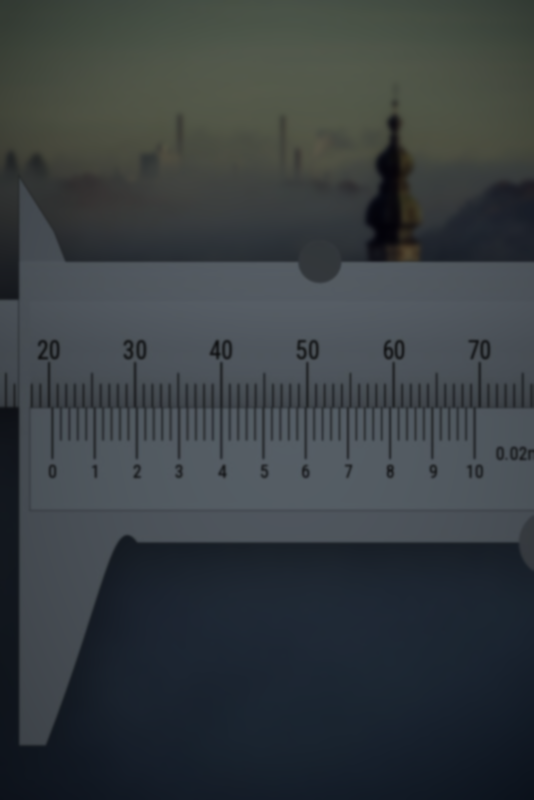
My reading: 20.4 mm
